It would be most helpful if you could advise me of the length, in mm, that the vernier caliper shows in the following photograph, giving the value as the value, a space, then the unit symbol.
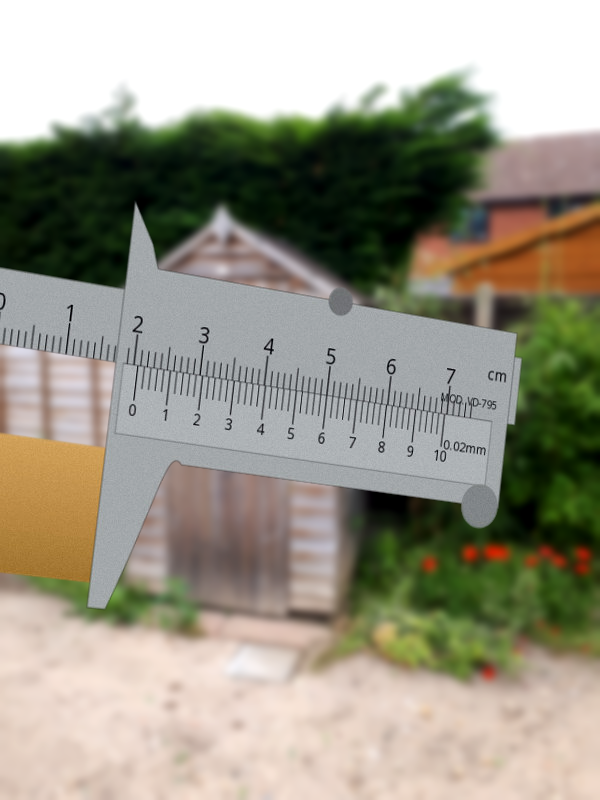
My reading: 20.6 mm
